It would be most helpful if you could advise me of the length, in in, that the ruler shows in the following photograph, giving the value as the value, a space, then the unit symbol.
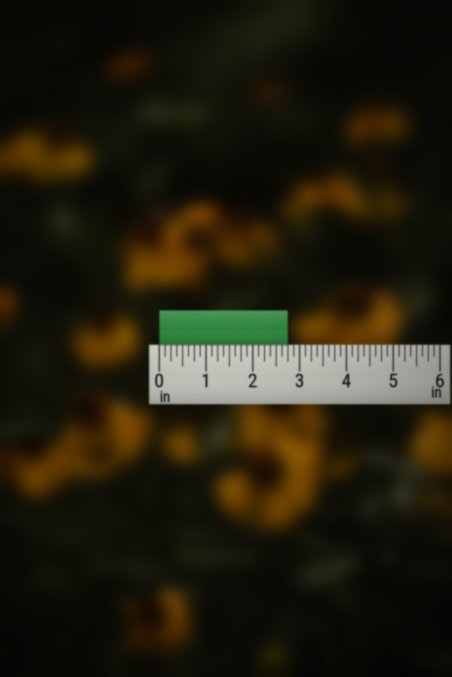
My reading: 2.75 in
